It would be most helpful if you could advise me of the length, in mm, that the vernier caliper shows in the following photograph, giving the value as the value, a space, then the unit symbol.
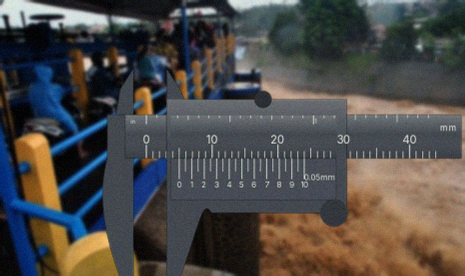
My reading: 5.0 mm
